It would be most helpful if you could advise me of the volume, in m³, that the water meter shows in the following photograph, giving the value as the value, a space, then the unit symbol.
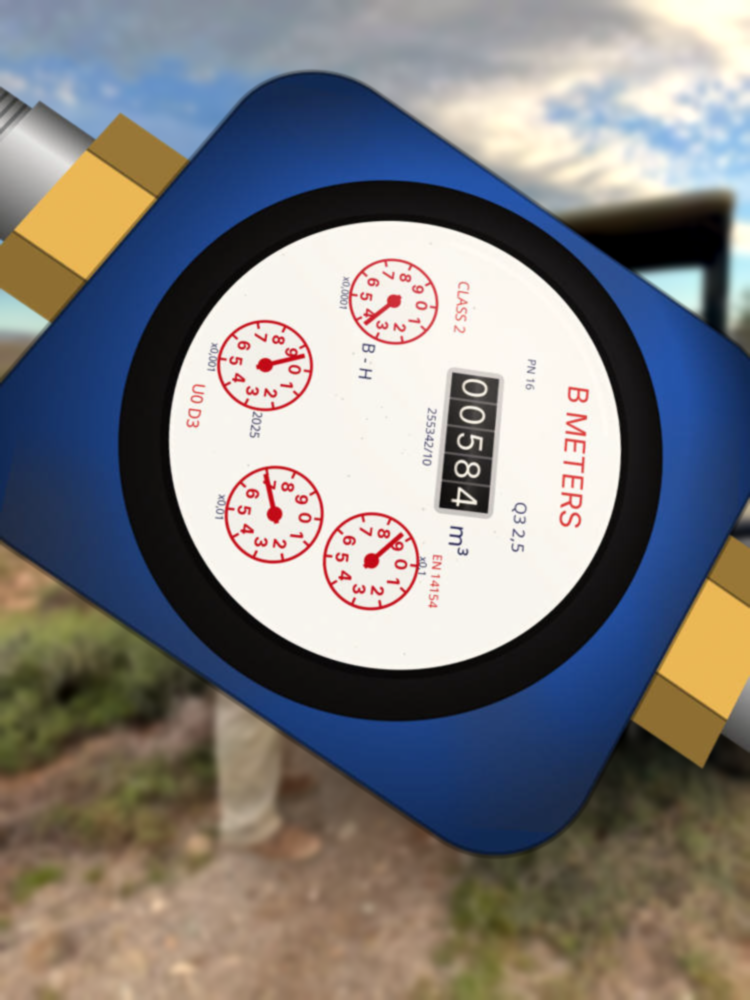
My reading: 584.8693 m³
